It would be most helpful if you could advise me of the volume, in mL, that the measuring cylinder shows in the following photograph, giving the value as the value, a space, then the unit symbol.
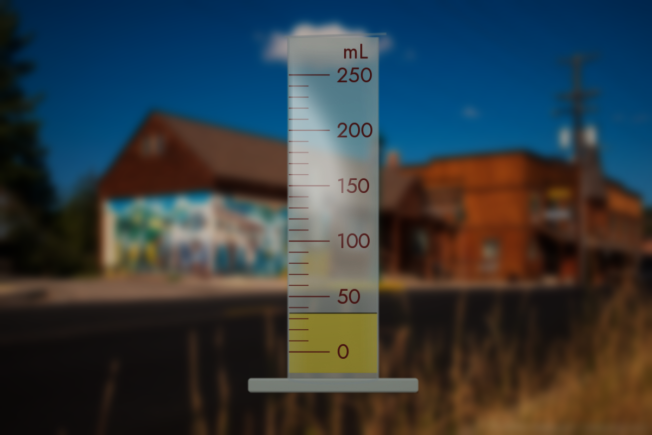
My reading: 35 mL
